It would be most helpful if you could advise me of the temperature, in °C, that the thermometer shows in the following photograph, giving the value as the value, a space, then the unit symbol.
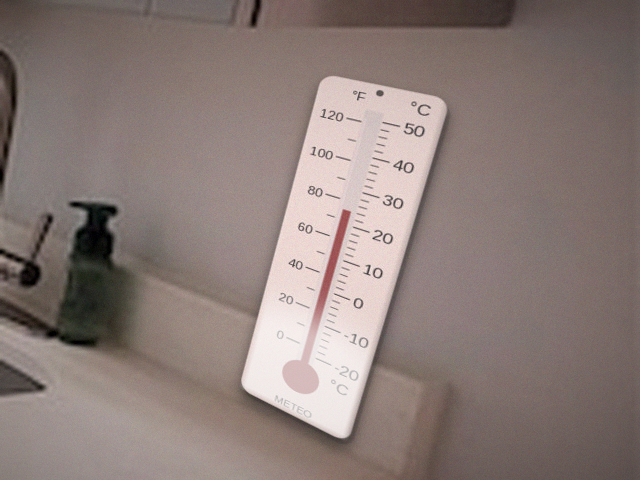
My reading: 24 °C
